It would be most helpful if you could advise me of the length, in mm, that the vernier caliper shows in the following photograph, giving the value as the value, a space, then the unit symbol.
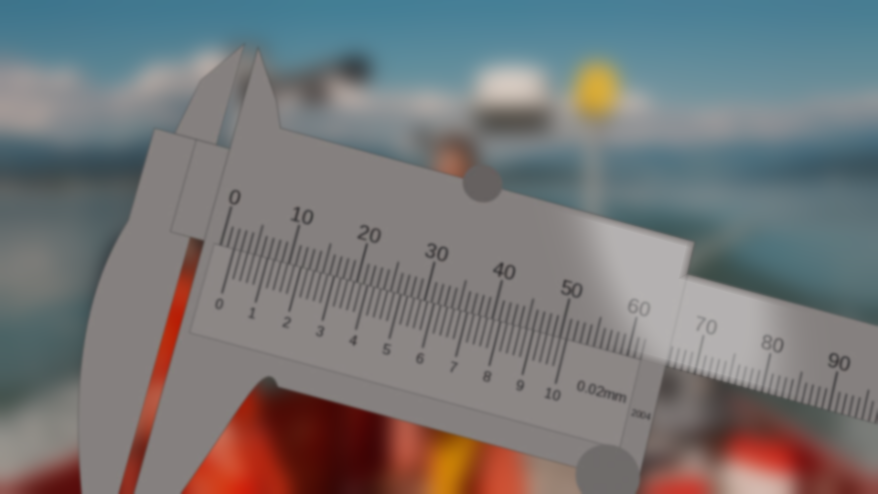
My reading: 2.0 mm
